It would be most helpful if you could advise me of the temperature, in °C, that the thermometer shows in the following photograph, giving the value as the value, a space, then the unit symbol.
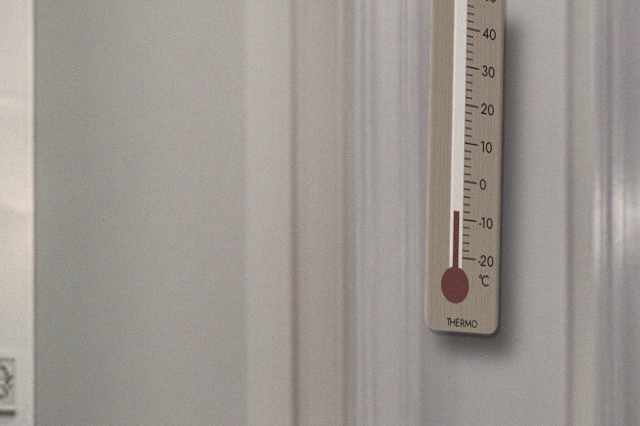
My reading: -8 °C
